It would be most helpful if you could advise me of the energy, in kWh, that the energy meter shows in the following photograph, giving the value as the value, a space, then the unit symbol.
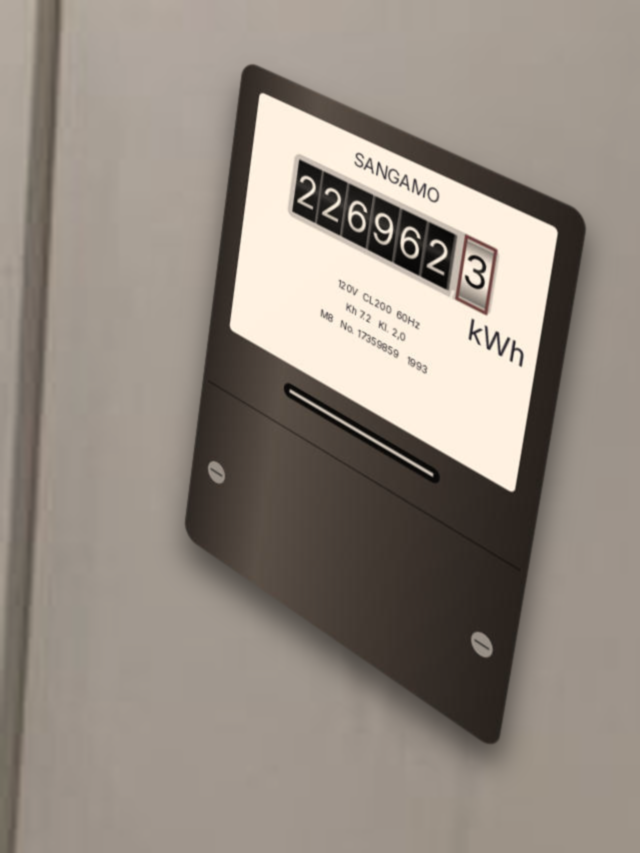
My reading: 226962.3 kWh
